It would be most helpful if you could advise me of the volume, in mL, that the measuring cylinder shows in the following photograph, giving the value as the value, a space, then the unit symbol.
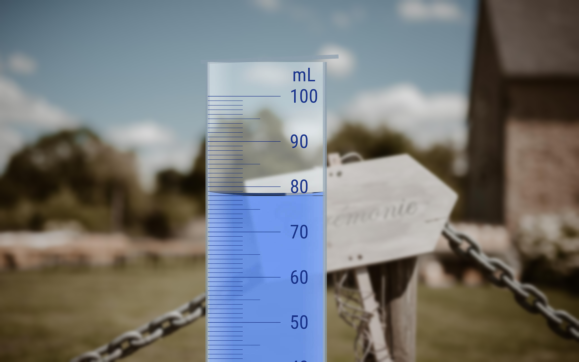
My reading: 78 mL
